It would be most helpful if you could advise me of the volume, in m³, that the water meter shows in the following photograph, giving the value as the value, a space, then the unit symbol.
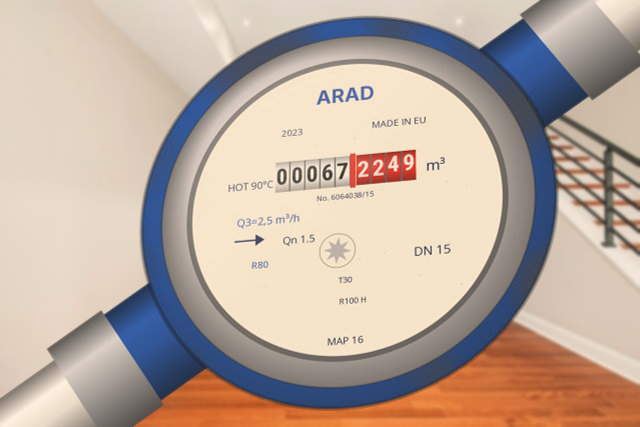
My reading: 67.2249 m³
